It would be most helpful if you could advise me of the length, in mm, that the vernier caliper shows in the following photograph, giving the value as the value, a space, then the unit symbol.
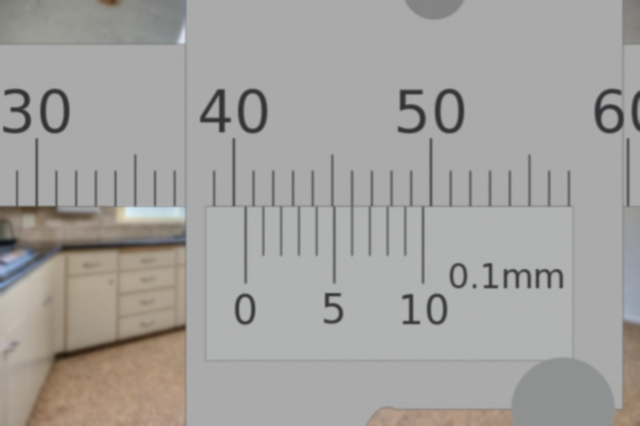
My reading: 40.6 mm
